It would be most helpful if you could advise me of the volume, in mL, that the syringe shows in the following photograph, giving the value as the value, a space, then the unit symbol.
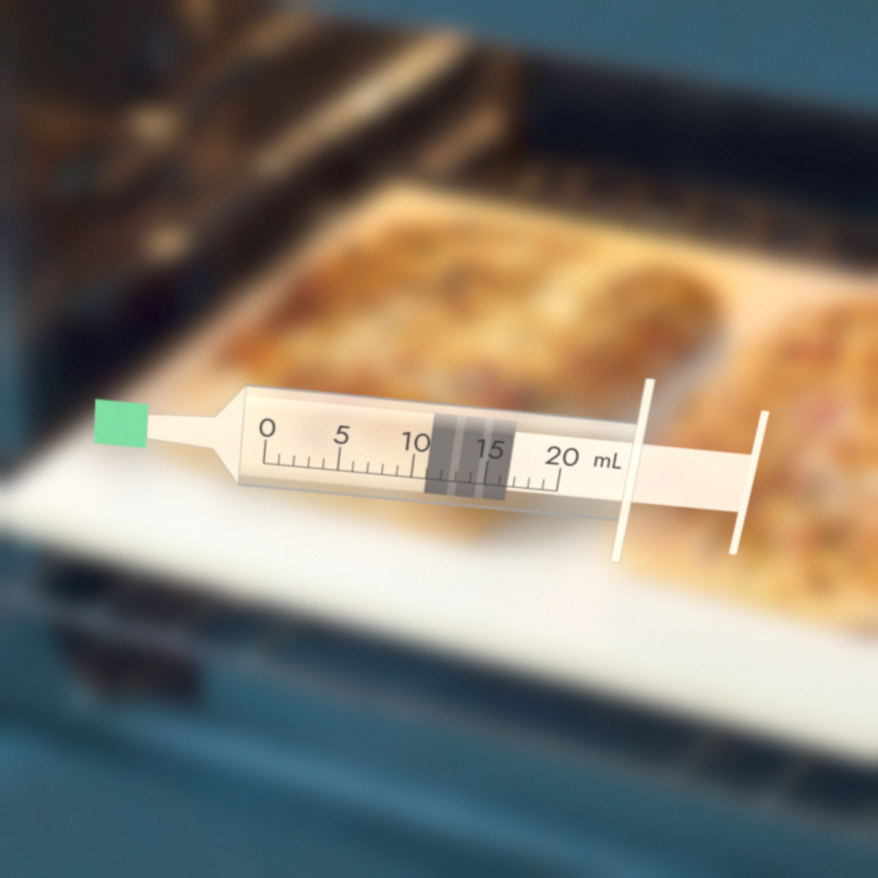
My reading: 11 mL
